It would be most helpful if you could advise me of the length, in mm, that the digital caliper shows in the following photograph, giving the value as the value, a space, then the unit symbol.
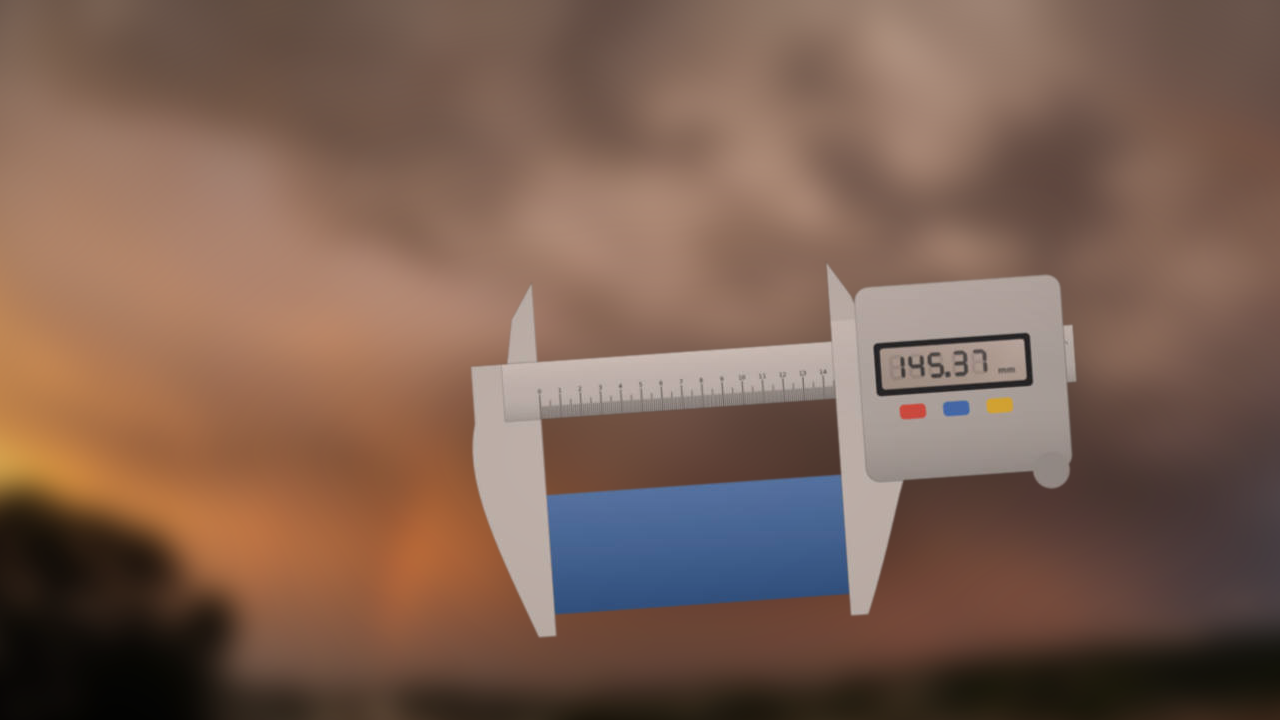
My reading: 145.37 mm
